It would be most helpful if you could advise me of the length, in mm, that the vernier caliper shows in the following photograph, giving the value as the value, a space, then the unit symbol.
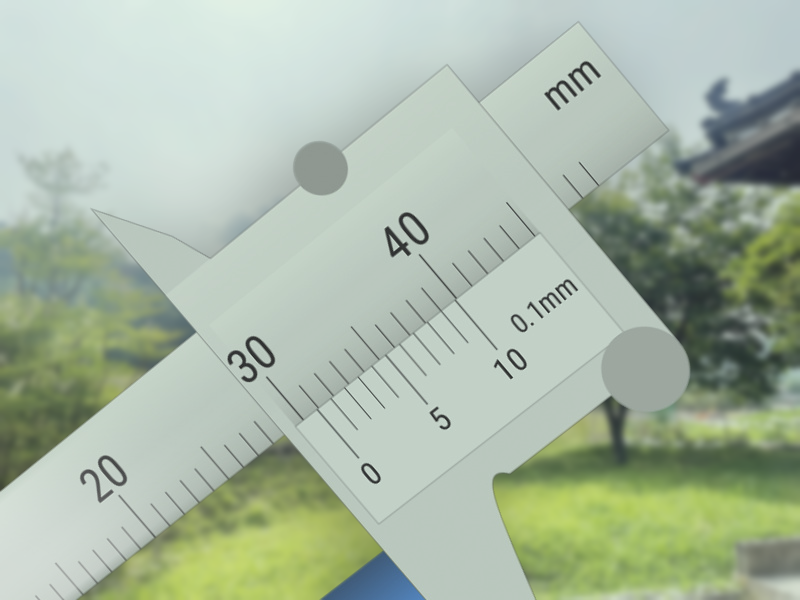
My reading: 30.9 mm
